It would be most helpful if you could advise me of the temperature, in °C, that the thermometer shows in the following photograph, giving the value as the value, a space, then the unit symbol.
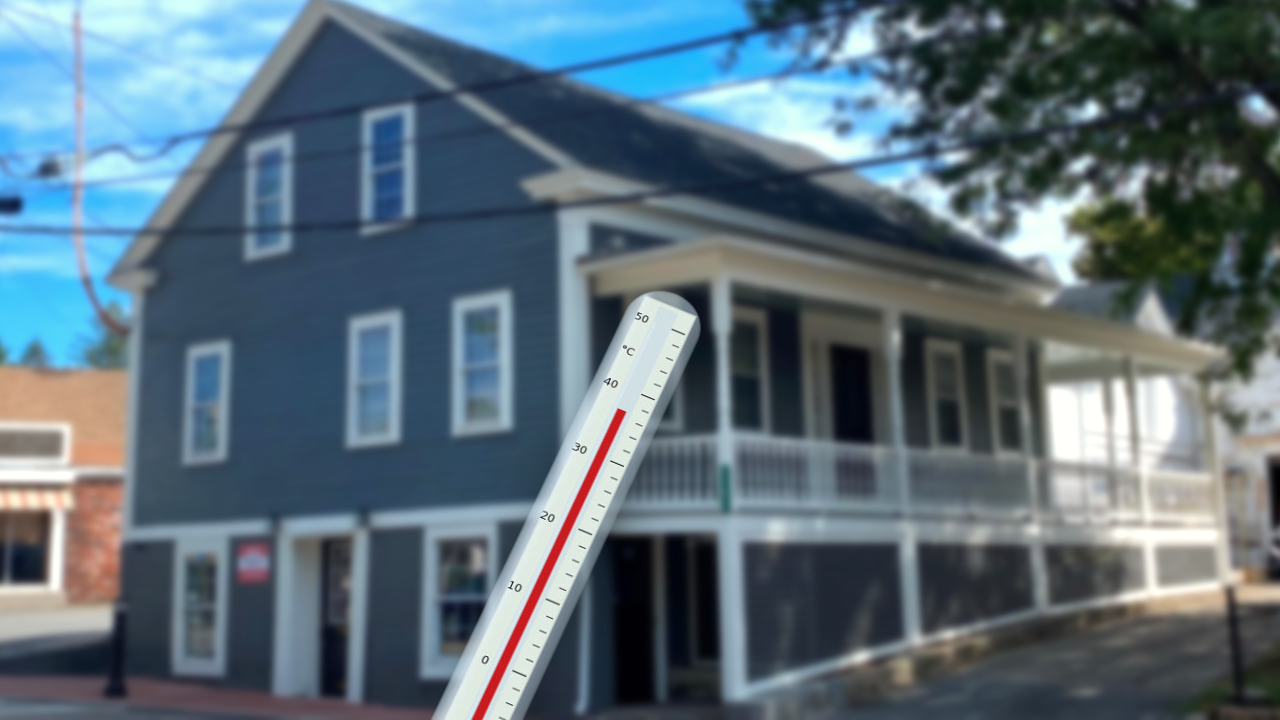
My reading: 37 °C
